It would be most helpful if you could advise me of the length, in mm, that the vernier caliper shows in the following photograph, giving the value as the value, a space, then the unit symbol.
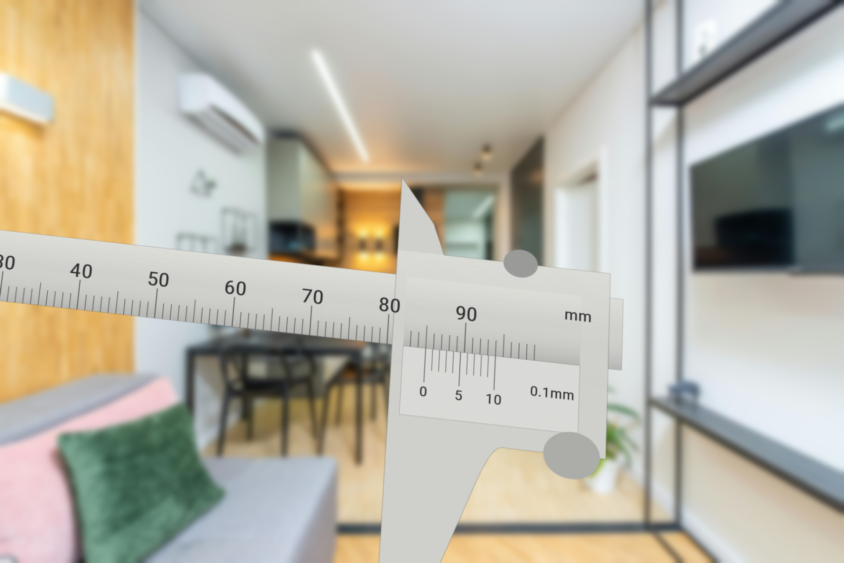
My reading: 85.0 mm
